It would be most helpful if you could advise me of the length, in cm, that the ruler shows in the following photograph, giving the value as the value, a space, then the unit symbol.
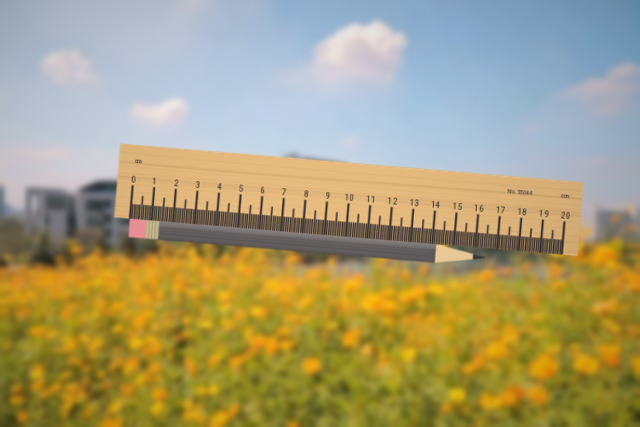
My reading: 16.5 cm
